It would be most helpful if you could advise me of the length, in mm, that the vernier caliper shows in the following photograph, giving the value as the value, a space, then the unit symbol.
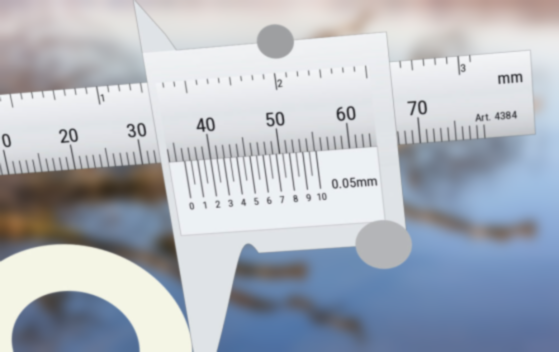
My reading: 36.2 mm
